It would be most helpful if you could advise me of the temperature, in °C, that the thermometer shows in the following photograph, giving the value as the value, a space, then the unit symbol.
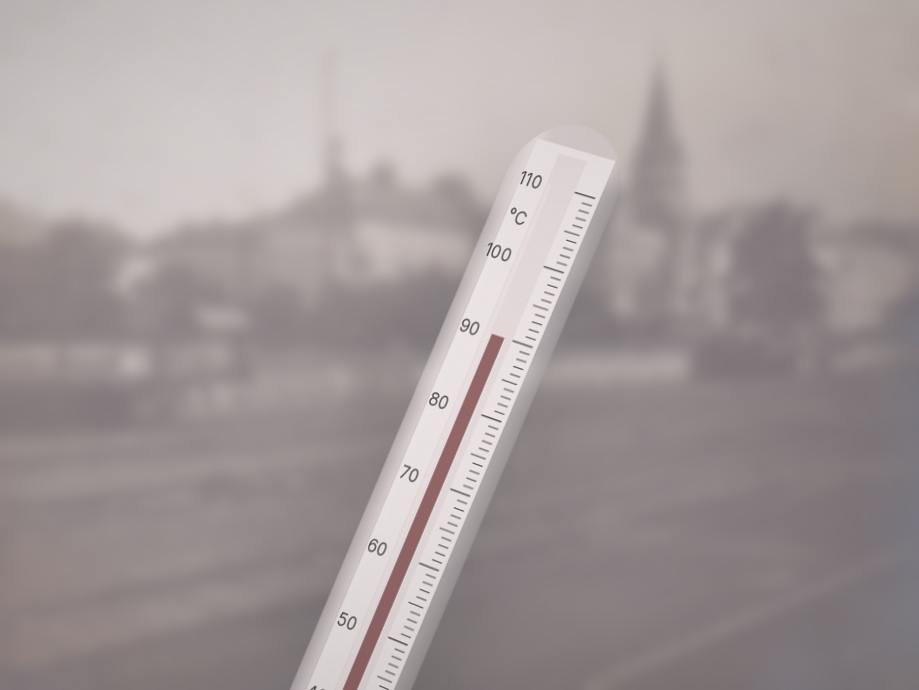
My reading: 90 °C
